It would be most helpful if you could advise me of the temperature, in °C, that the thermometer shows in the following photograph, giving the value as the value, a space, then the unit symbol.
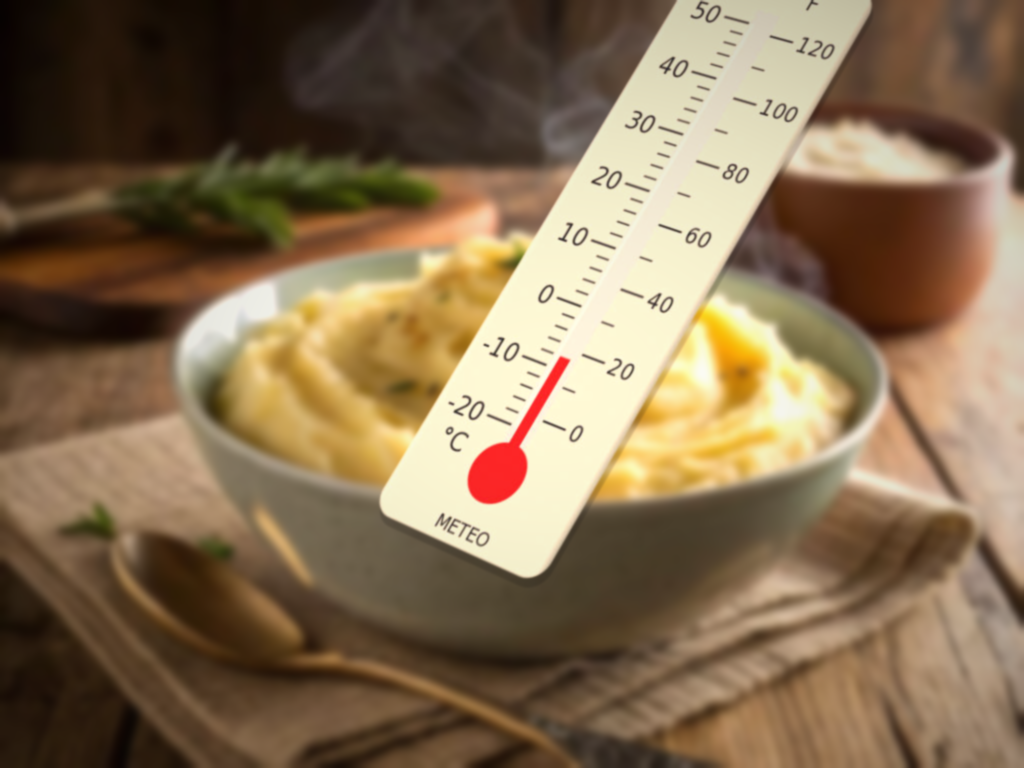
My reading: -8 °C
